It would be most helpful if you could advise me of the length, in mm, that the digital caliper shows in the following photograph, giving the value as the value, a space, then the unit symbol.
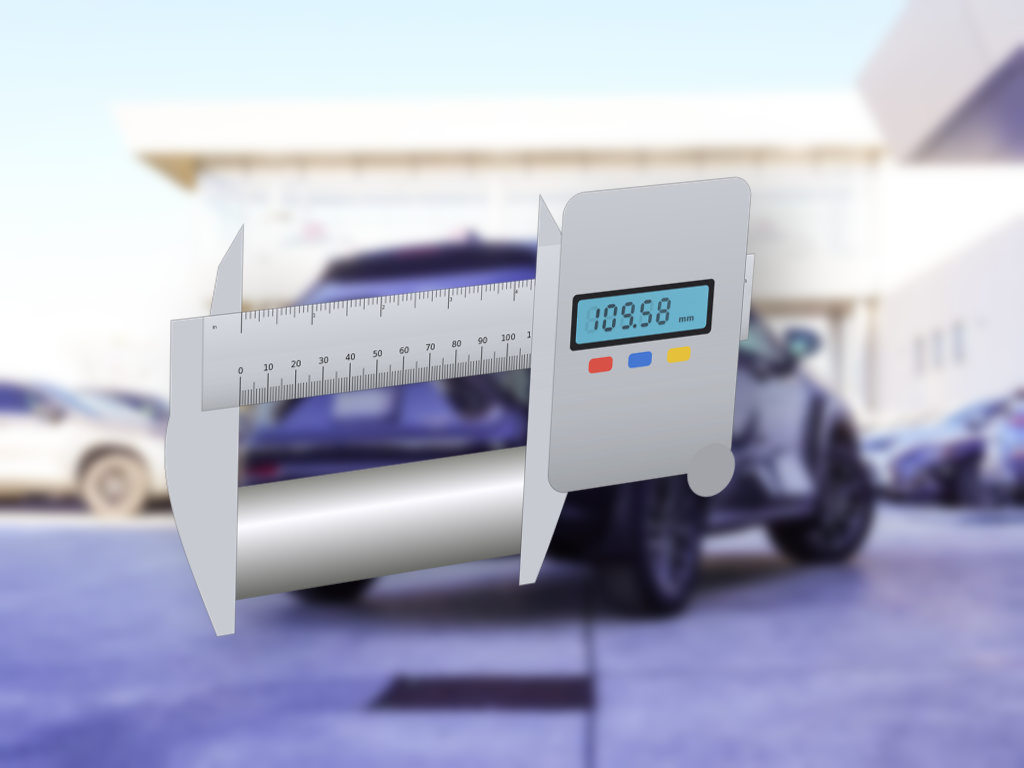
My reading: 109.58 mm
